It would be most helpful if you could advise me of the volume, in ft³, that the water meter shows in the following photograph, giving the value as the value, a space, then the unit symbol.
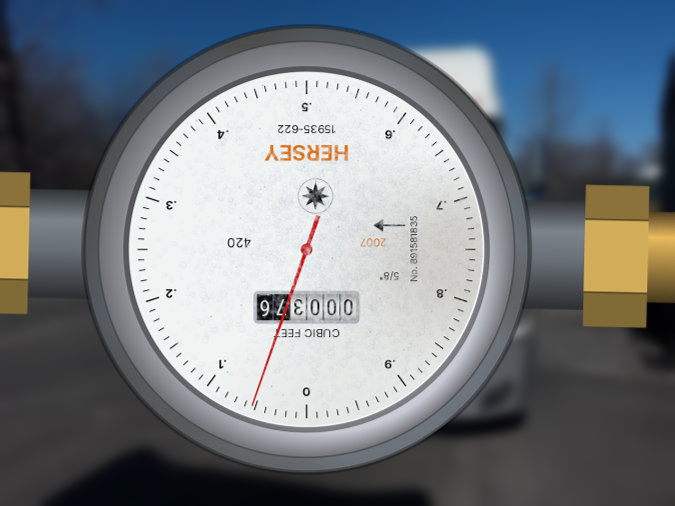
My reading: 376.05 ft³
